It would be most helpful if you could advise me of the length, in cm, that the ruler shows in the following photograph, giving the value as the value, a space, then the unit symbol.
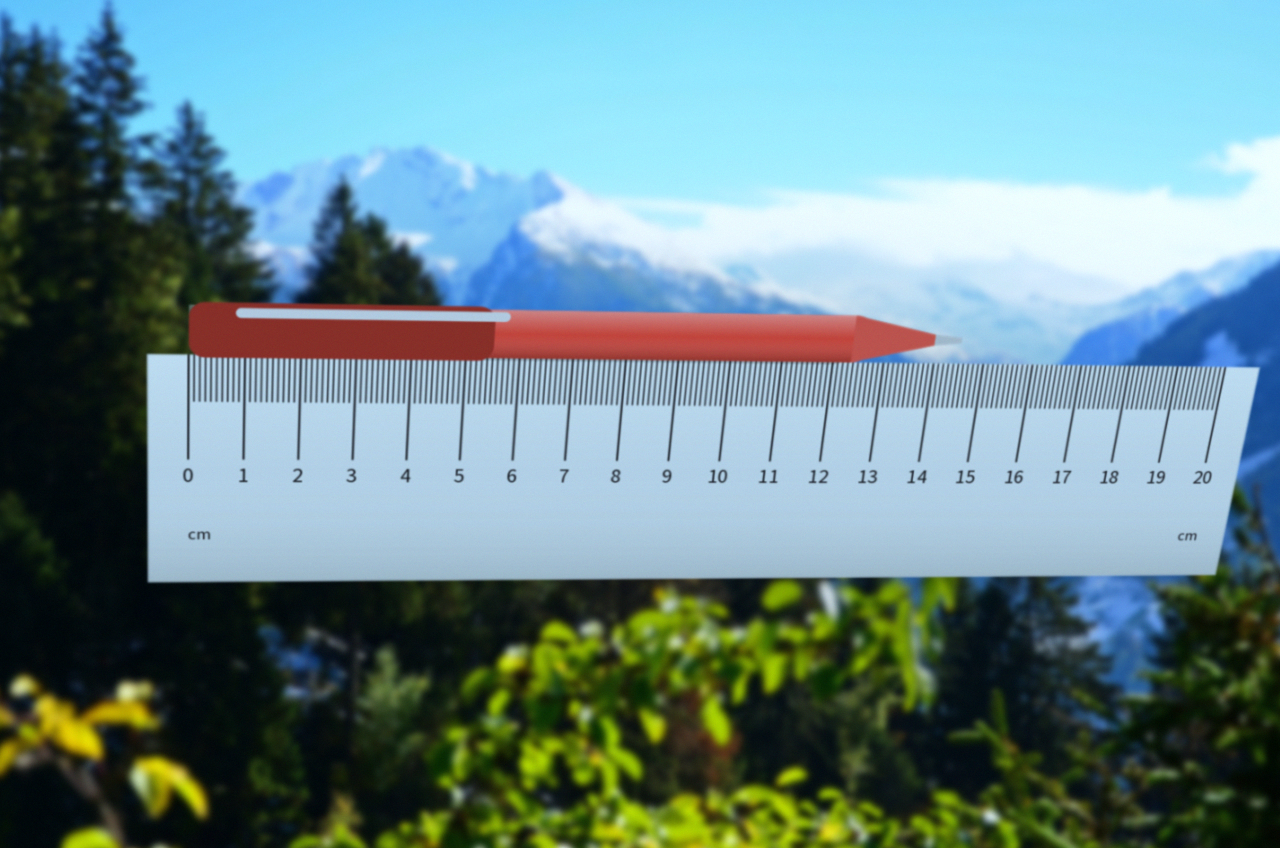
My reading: 14.5 cm
